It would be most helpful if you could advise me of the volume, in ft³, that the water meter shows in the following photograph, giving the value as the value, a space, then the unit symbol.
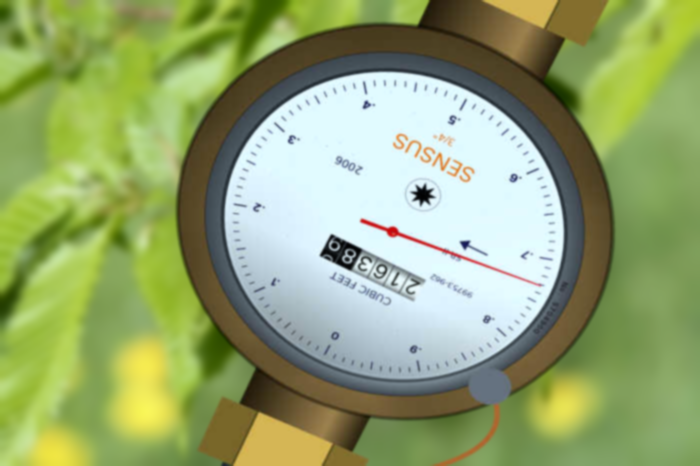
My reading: 216388.73 ft³
